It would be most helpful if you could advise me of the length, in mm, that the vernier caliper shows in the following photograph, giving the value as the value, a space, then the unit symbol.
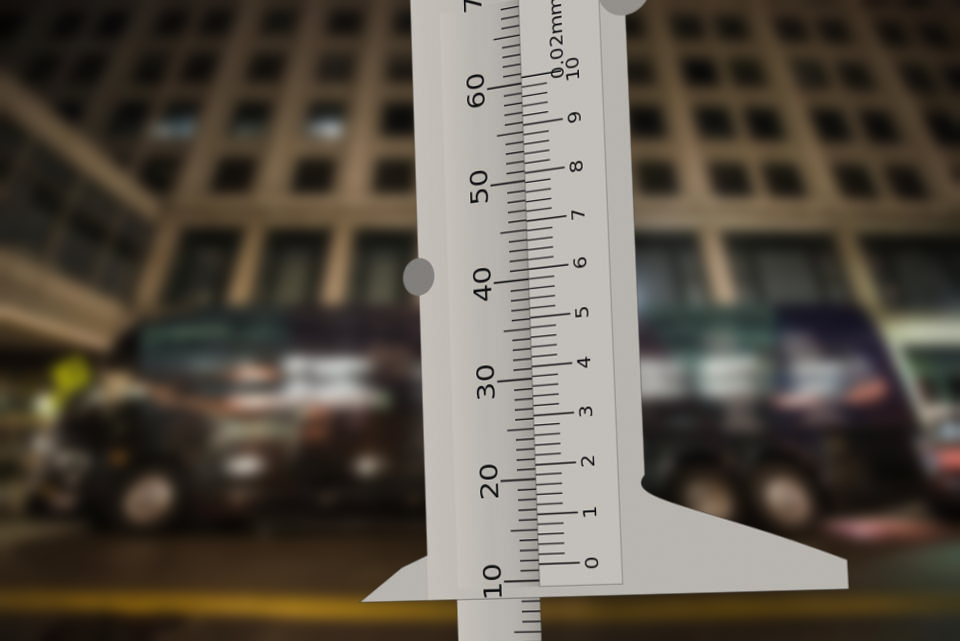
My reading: 11.6 mm
